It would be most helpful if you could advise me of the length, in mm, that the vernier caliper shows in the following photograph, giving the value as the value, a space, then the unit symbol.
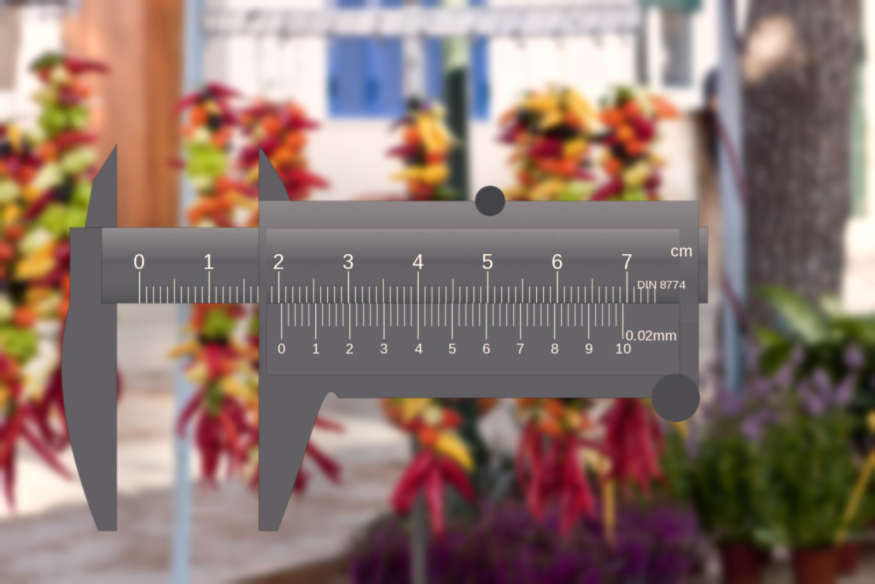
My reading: 20.4 mm
